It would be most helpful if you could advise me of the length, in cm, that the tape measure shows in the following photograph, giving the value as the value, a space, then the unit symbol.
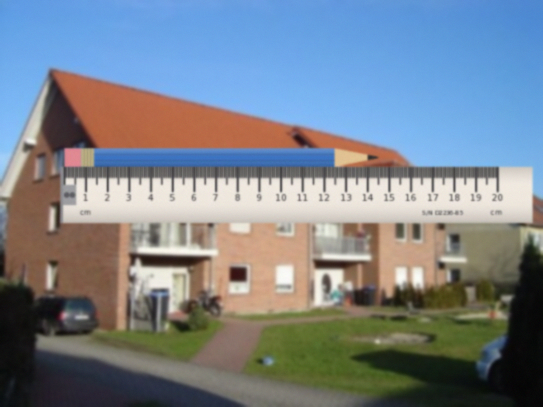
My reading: 14.5 cm
